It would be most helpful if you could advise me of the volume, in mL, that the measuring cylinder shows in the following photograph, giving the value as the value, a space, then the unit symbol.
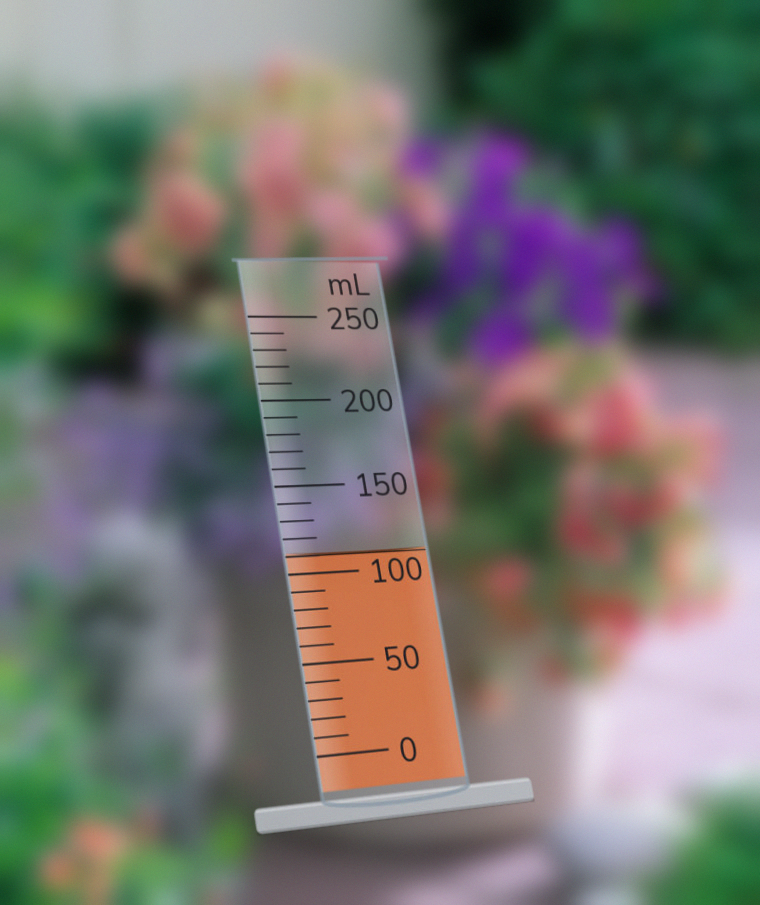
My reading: 110 mL
